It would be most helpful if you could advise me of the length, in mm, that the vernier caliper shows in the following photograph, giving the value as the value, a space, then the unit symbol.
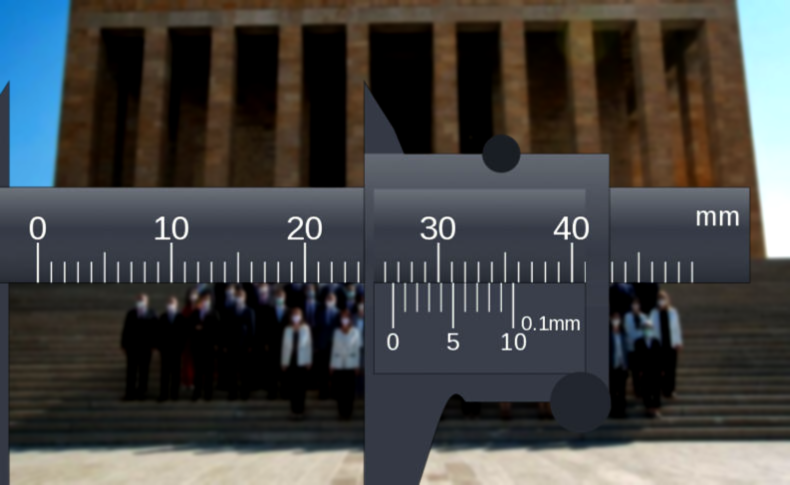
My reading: 26.6 mm
